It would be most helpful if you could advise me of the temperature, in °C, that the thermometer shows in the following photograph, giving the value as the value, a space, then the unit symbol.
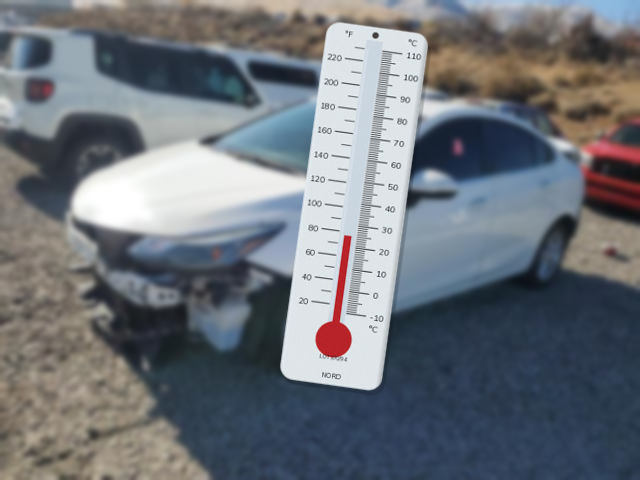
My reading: 25 °C
